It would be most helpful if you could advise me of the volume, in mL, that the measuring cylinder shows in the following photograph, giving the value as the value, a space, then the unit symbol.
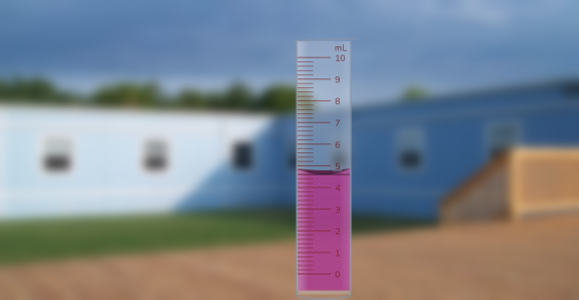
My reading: 4.6 mL
